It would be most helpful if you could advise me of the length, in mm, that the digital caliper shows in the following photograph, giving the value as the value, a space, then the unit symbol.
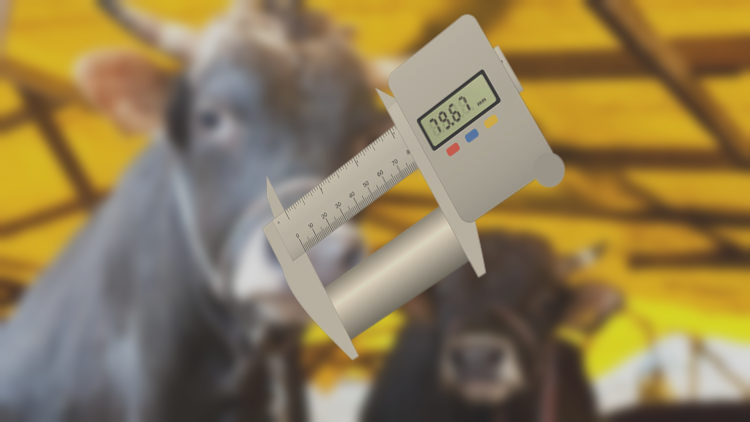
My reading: 79.67 mm
